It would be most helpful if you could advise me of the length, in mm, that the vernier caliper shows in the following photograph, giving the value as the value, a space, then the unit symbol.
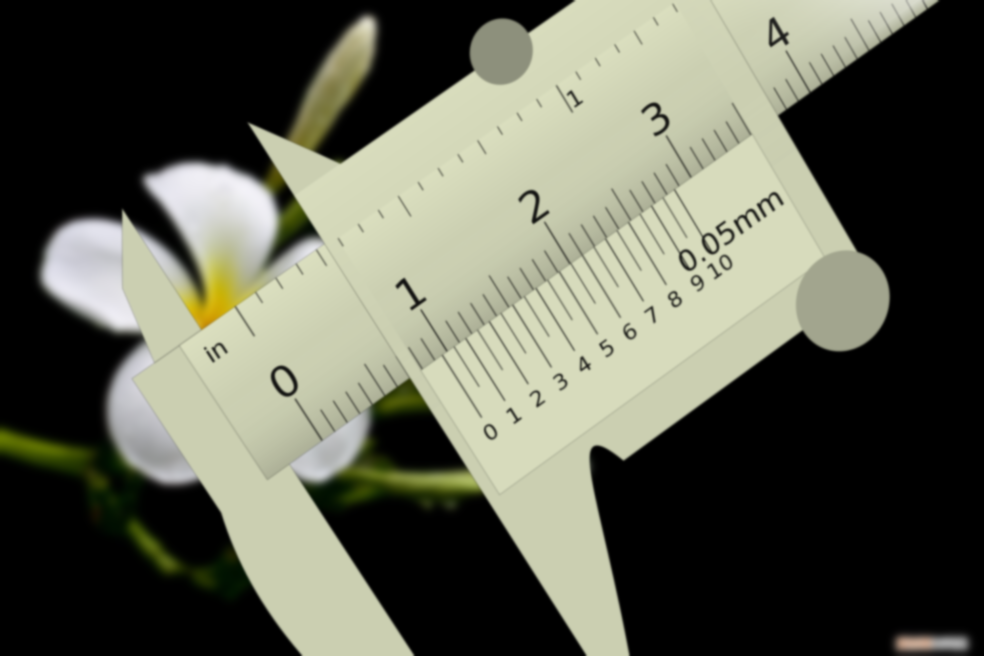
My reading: 9.6 mm
